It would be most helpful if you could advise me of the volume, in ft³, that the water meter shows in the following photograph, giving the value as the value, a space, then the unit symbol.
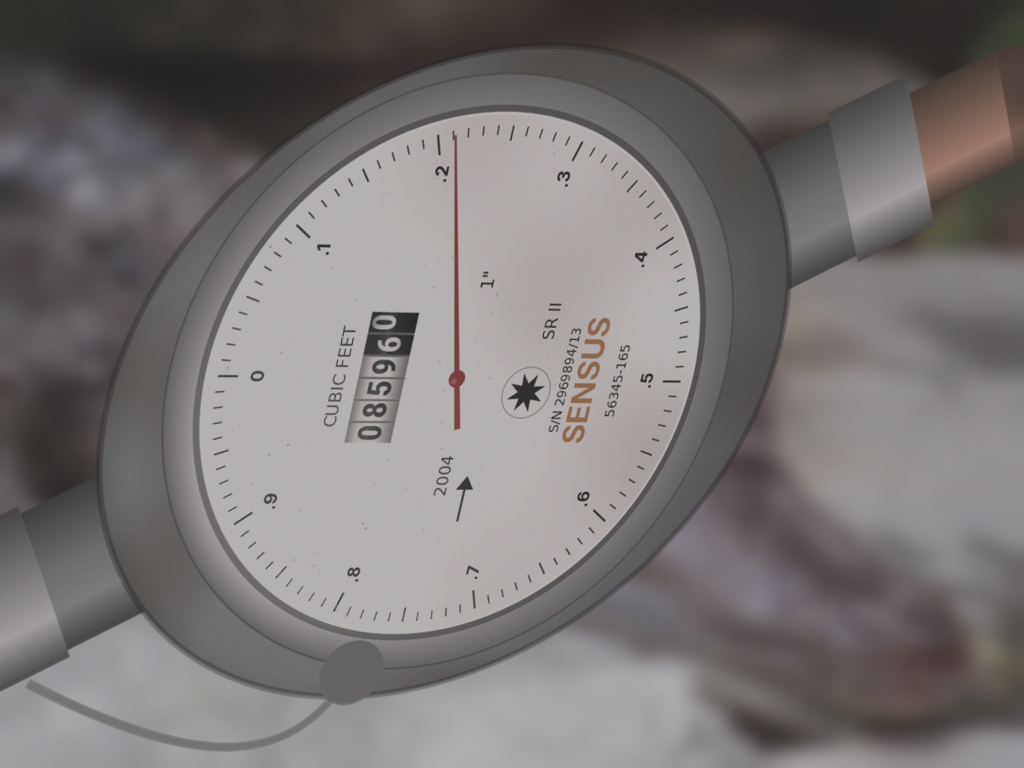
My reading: 85960.21 ft³
